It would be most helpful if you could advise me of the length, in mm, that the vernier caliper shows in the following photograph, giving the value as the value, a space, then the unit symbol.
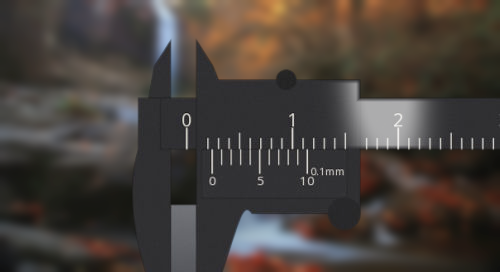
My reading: 2.4 mm
